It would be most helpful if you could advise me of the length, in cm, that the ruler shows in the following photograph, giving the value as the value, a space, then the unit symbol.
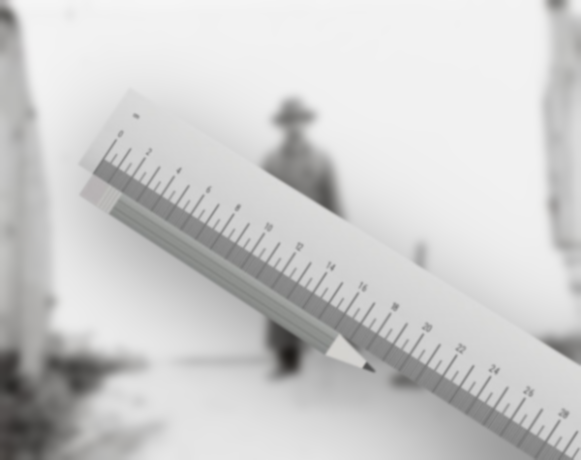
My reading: 19 cm
